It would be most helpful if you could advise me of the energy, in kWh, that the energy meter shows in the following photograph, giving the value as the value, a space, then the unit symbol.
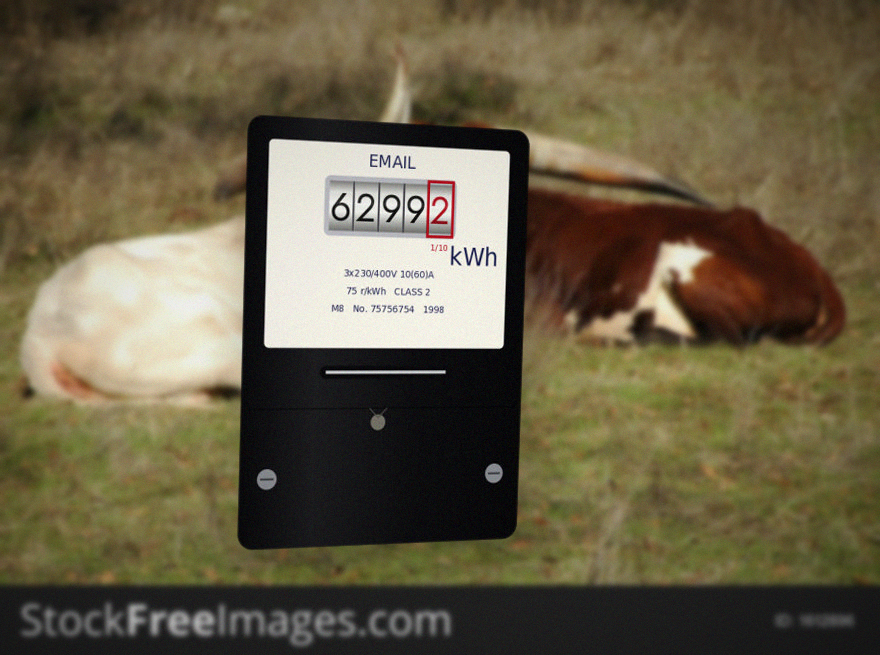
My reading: 6299.2 kWh
